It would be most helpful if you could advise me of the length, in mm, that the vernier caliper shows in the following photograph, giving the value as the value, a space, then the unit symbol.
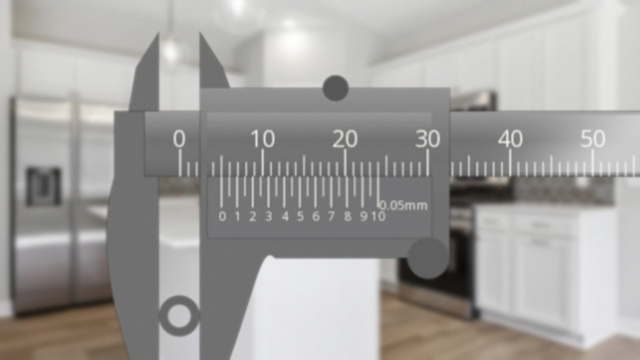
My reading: 5.0 mm
